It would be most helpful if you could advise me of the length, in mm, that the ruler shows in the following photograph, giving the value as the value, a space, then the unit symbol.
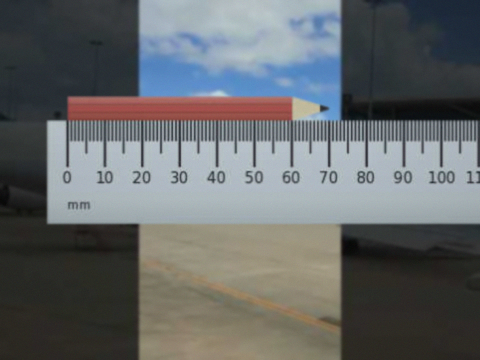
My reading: 70 mm
